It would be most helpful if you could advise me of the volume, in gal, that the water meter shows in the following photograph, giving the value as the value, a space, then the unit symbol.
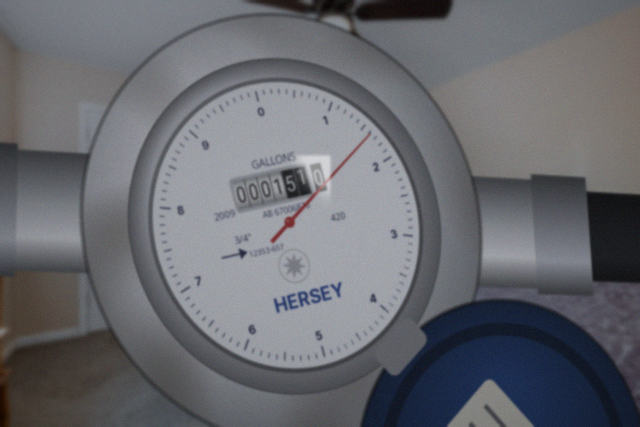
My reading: 1511.6 gal
